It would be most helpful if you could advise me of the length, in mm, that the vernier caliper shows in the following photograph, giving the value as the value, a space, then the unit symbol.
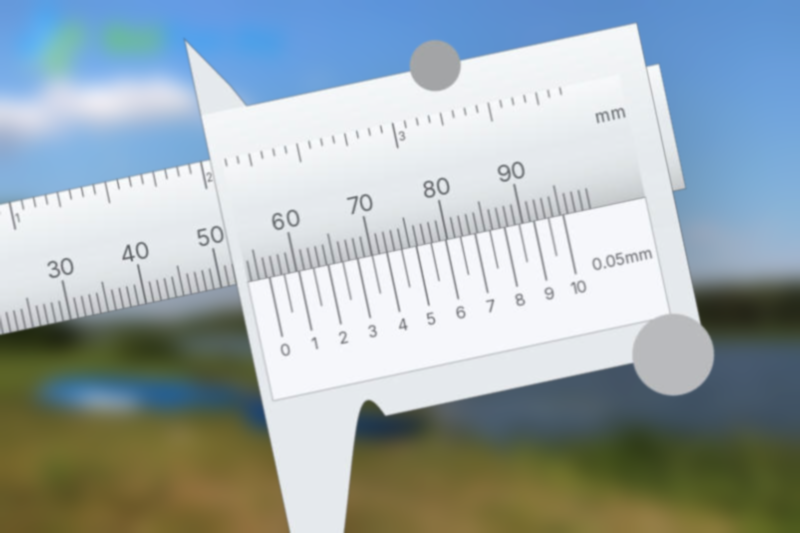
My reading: 56.4 mm
